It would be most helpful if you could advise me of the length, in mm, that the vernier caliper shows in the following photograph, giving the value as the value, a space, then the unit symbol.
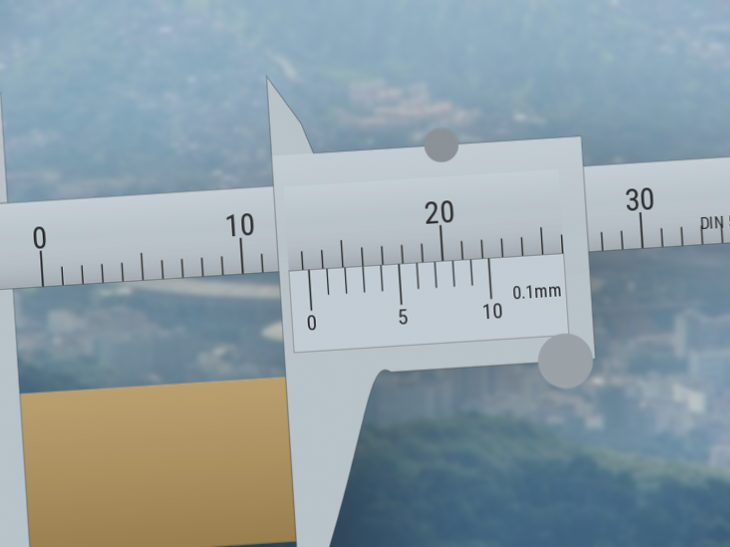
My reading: 13.3 mm
